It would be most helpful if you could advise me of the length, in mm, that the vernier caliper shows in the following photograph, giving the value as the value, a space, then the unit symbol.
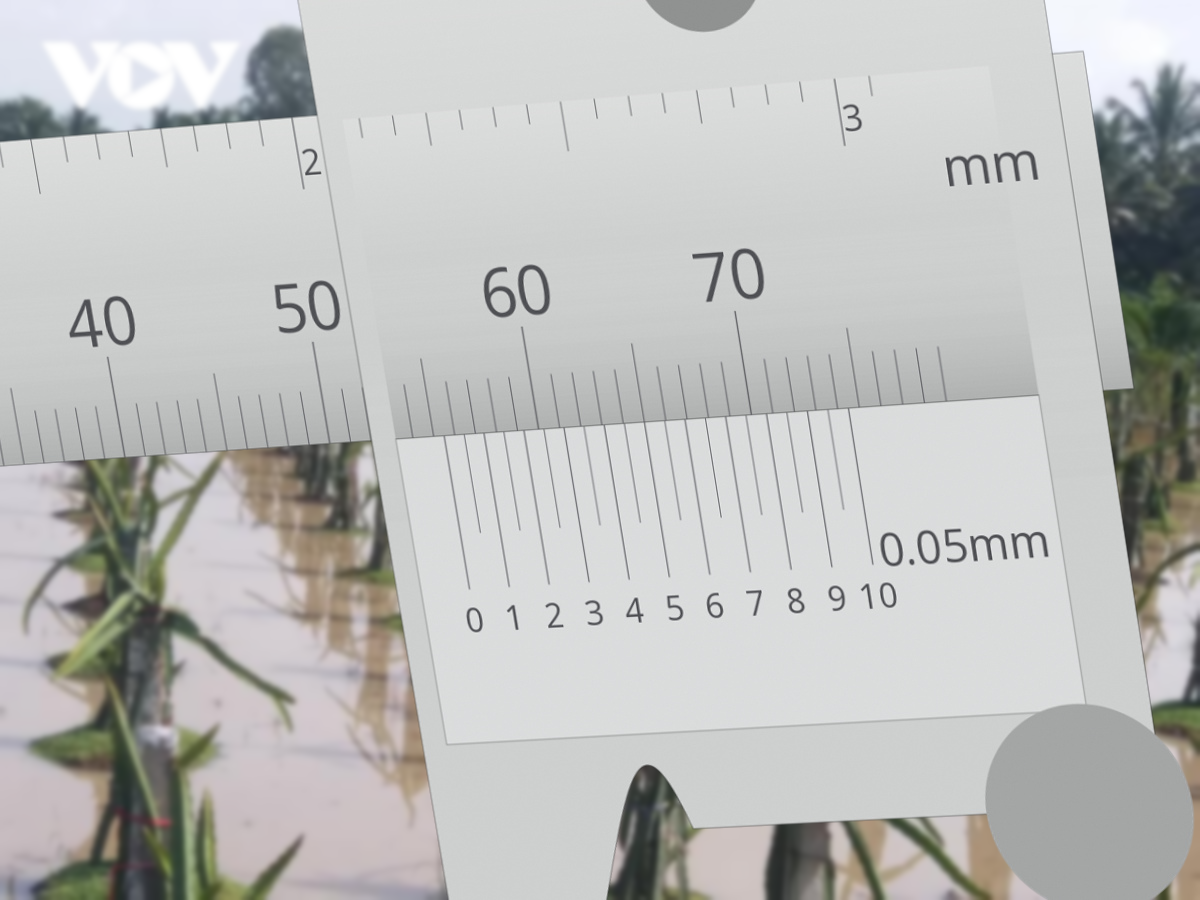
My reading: 55.5 mm
